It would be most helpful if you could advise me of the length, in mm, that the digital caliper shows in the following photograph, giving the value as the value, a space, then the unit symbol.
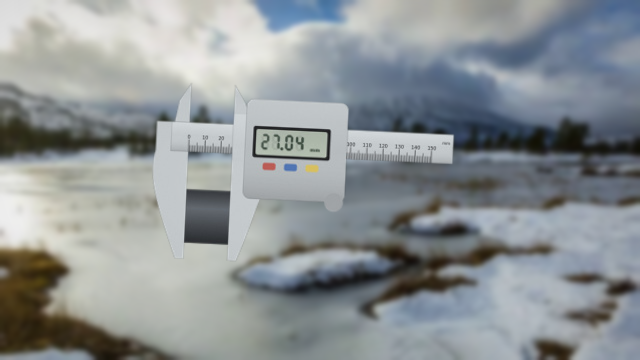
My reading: 27.04 mm
